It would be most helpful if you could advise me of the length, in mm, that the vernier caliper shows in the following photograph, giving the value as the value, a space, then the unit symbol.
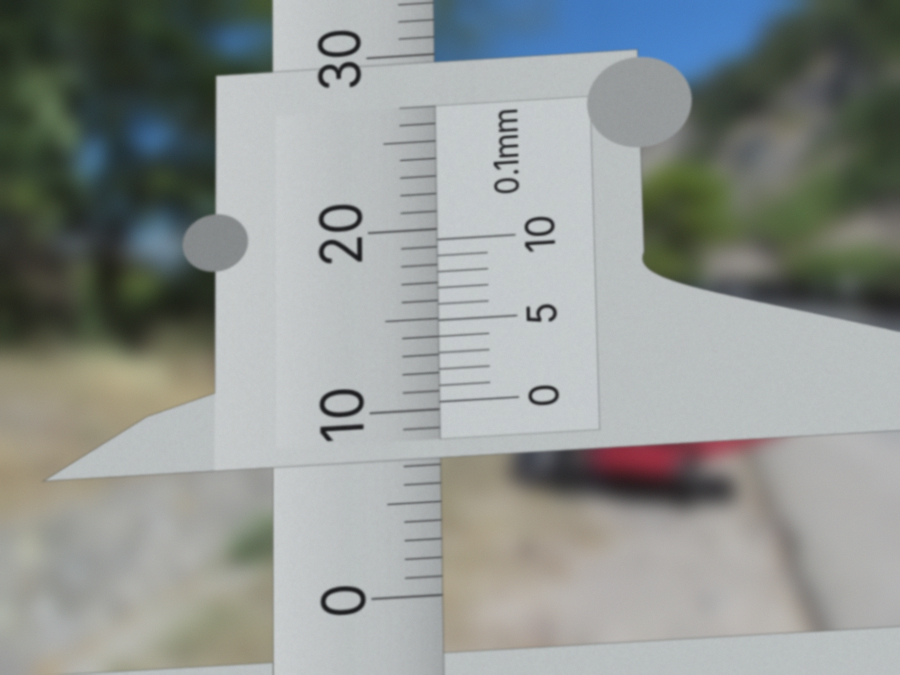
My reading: 10.4 mm
